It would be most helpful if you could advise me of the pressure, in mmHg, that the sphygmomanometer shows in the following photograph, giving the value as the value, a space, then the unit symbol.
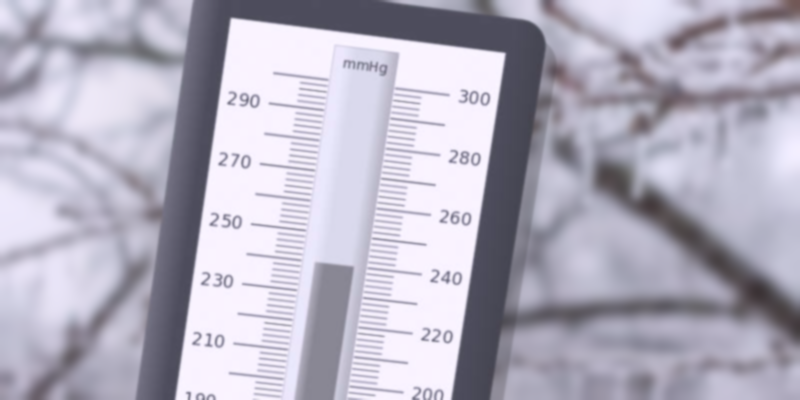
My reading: 240 mmHg
